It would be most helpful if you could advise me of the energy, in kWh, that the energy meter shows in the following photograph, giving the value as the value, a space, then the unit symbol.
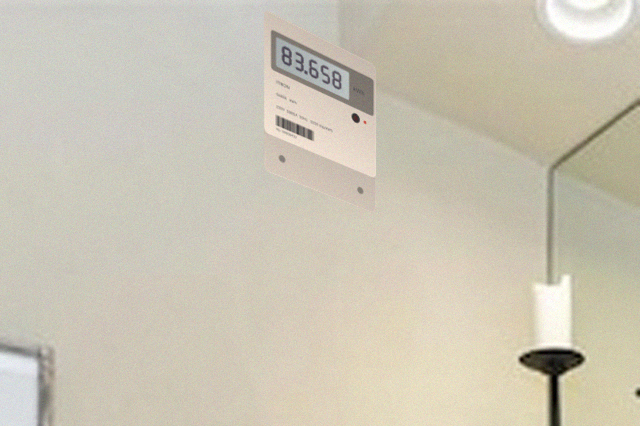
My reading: 83.658 kWh
